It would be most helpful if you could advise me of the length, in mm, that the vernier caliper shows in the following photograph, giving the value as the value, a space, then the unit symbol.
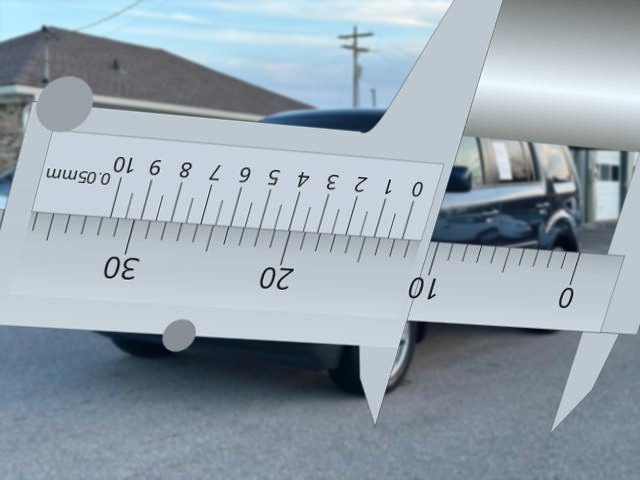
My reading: 12.5 mm
